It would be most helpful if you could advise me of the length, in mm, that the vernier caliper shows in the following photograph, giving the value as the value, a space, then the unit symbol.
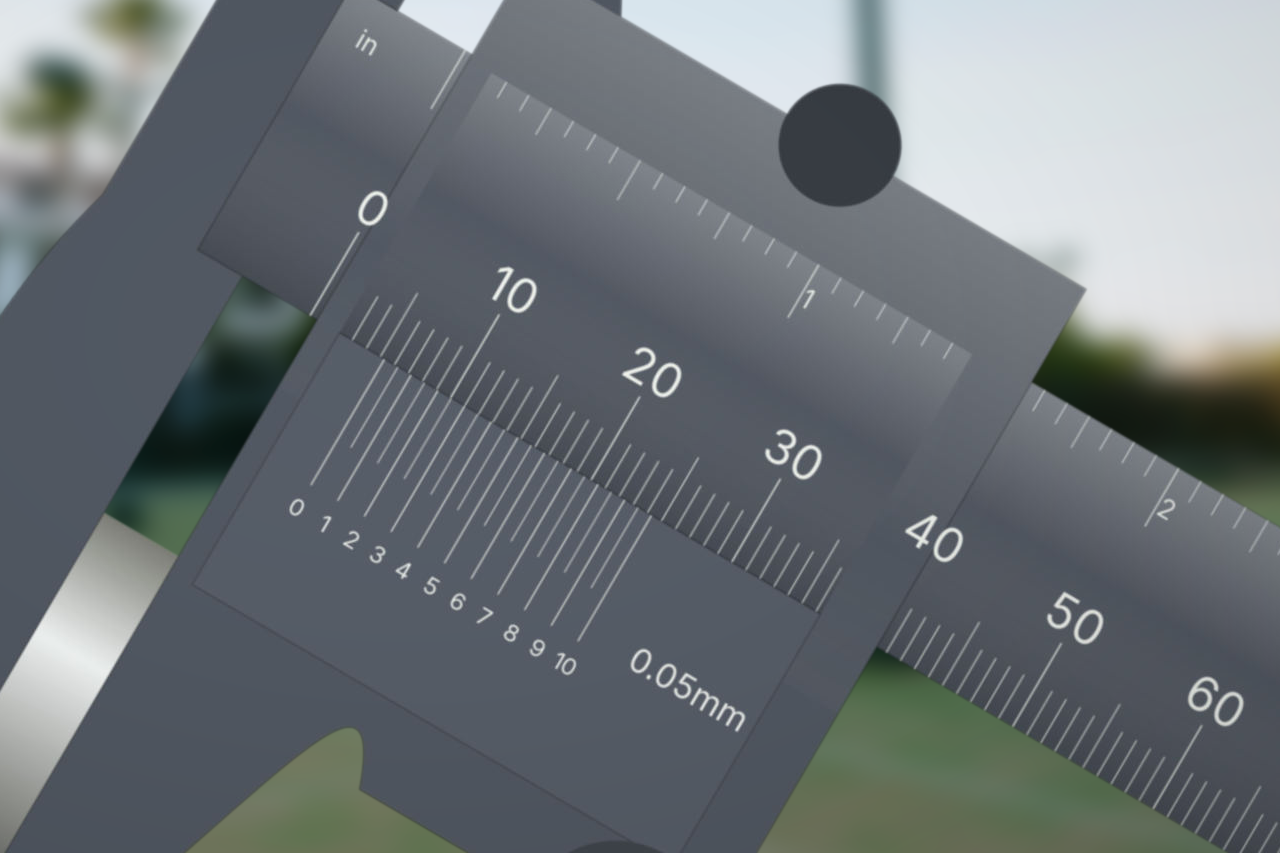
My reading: 5.3 mm
